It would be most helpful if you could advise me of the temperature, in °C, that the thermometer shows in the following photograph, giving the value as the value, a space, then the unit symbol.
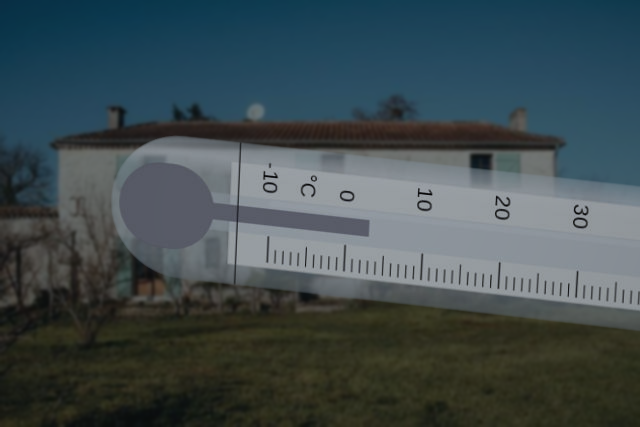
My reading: 3 °C
